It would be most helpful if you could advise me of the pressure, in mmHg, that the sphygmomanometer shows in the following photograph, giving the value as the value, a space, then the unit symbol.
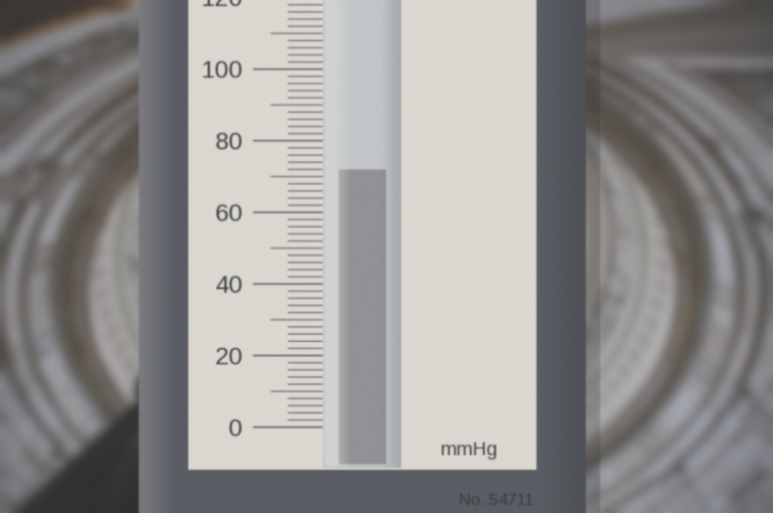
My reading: 72 mmHg
